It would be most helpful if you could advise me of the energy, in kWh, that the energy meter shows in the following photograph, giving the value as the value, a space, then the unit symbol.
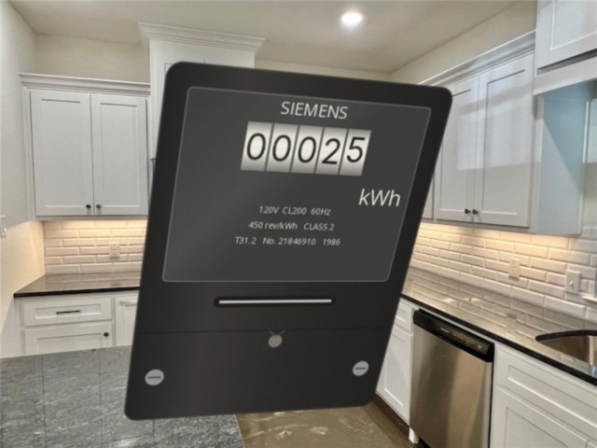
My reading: 25 kWh
